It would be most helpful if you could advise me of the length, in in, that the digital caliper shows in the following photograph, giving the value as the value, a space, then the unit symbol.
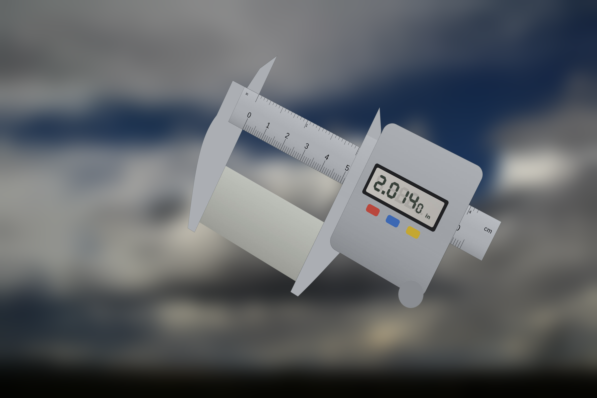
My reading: 2.0140 in
